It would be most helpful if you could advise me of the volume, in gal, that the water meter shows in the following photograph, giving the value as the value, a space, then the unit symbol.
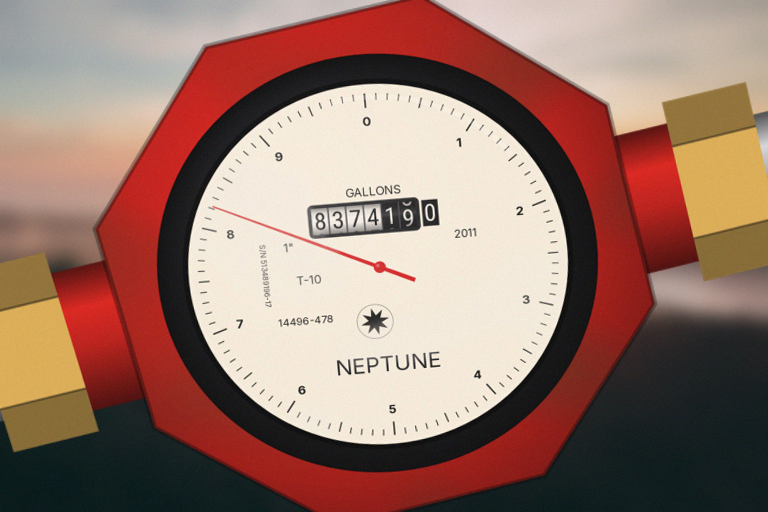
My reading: 8374188.2 gal
